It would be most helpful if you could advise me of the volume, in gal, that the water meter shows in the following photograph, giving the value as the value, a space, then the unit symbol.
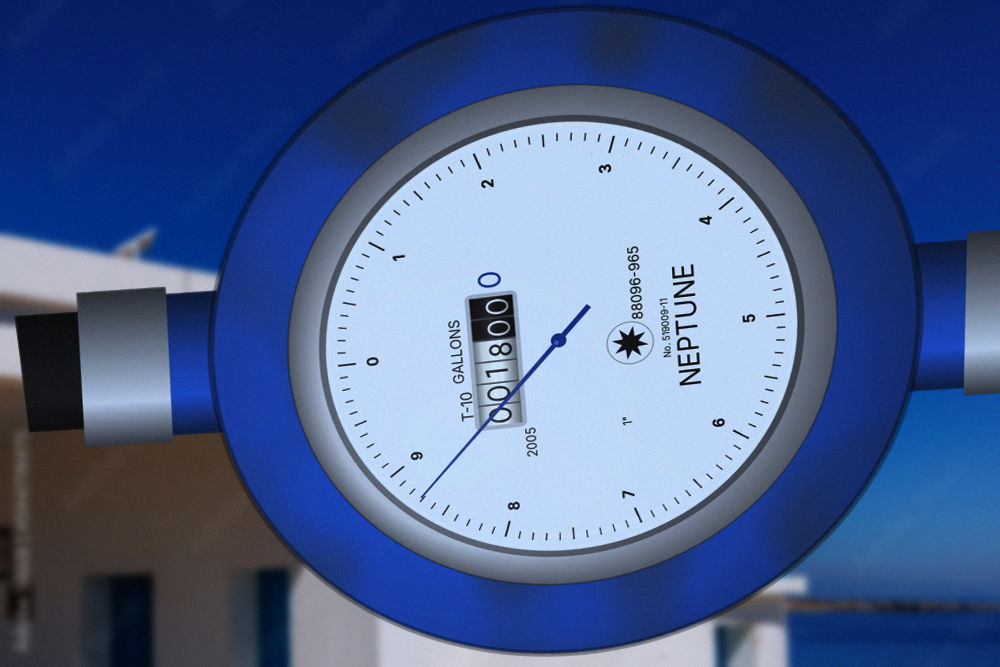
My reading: 17998.7 gal
